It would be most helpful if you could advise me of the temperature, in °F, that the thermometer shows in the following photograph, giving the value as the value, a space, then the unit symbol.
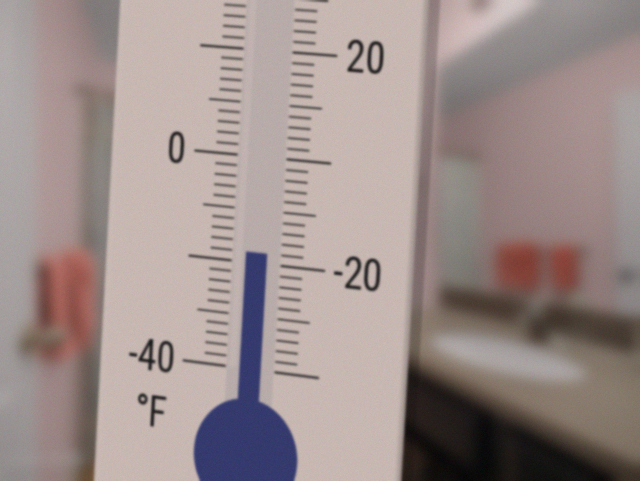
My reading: -18 °F
